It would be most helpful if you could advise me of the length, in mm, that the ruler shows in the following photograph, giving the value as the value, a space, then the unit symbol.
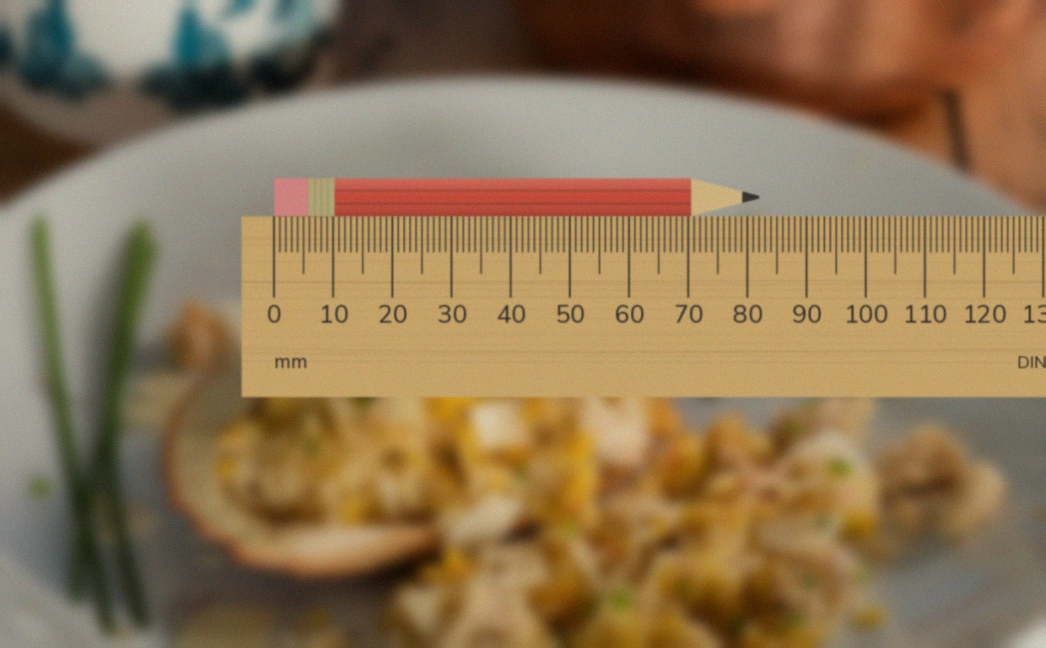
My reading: 82 mm
